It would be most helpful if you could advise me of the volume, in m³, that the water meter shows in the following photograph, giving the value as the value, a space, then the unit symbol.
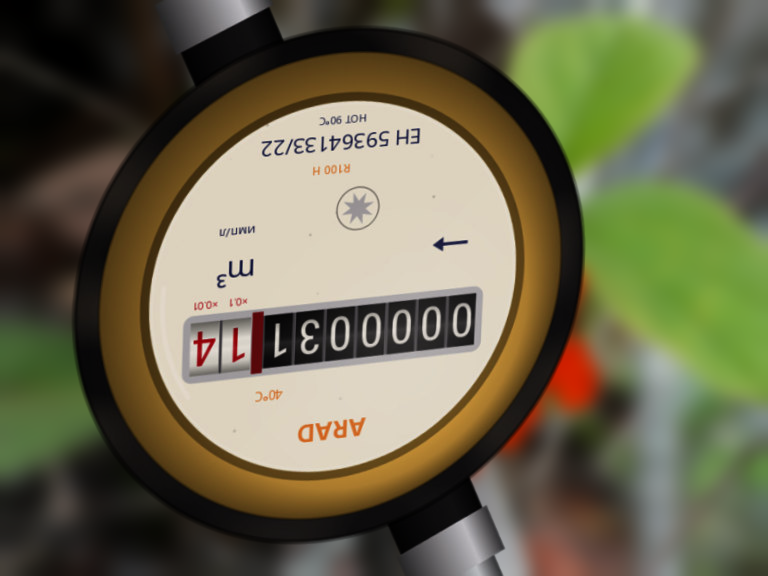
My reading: 31.14 m³
